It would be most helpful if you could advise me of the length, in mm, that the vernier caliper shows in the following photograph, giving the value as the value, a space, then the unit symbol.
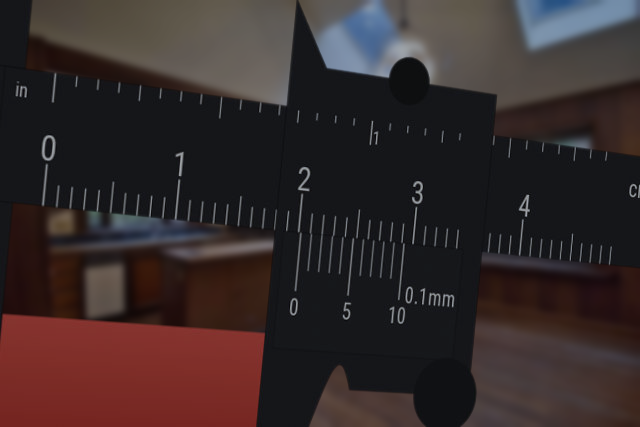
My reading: 20.2 mm
